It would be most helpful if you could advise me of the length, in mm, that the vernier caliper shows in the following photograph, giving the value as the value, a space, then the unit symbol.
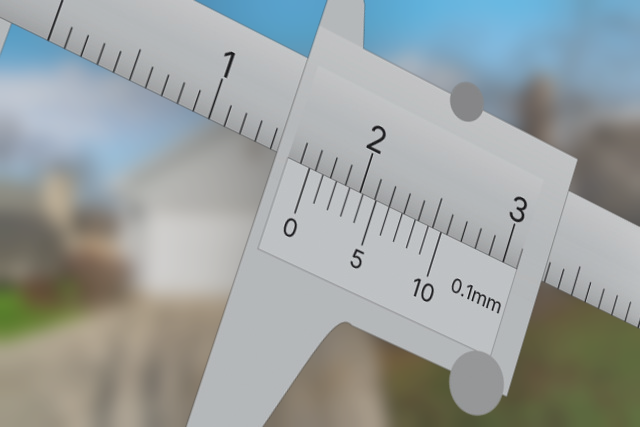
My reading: 16.6 mm
